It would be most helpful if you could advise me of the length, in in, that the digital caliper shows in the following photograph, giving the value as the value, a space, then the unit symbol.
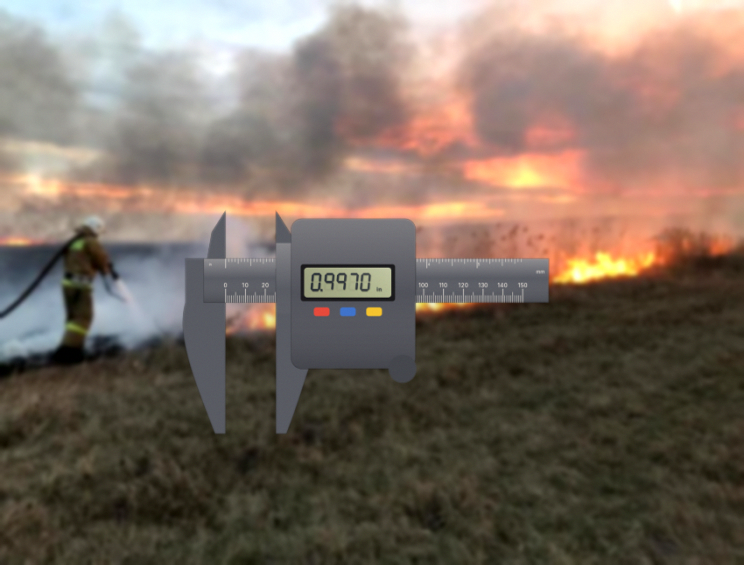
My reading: 0.9970 in
